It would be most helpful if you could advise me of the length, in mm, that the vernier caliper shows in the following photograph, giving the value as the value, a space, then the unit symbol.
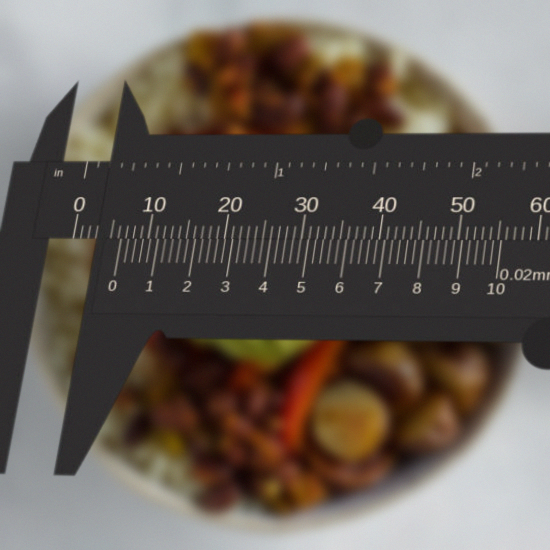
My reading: 6.4 mm
